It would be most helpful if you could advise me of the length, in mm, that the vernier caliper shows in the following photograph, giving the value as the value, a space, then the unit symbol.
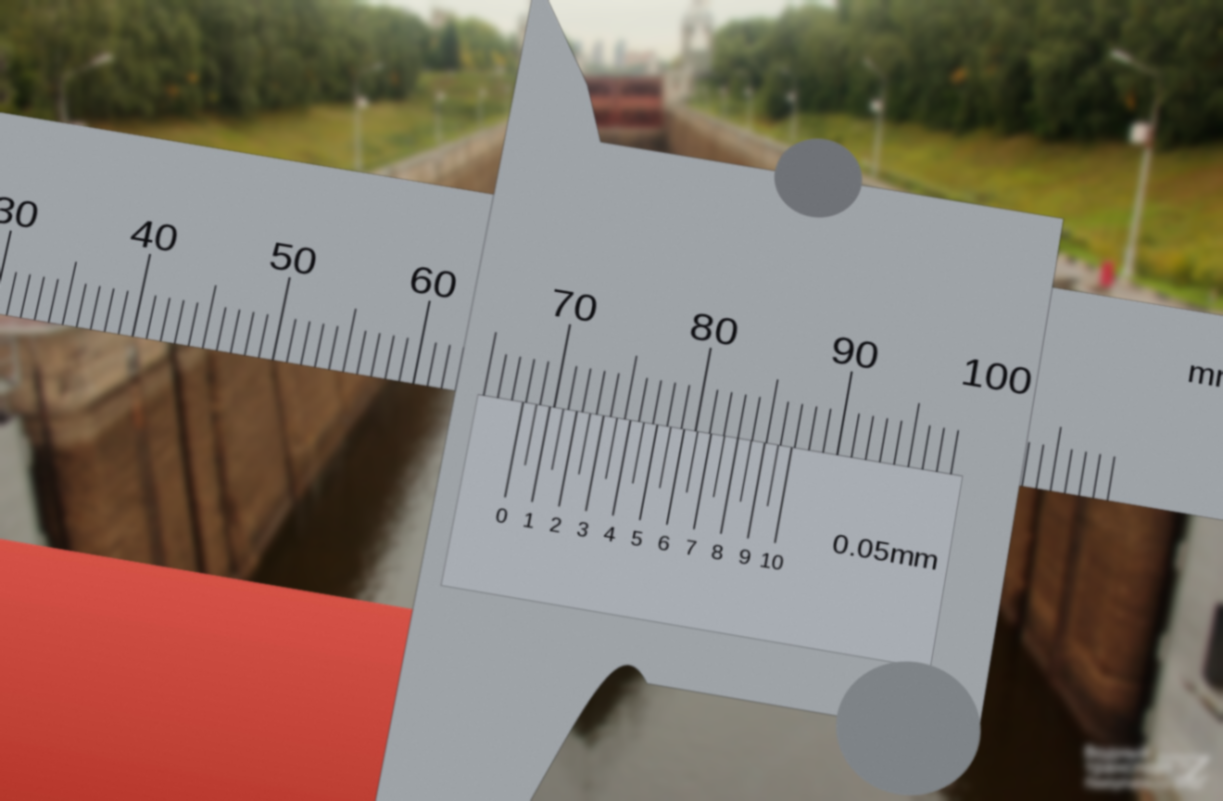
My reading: 67.8 mm
